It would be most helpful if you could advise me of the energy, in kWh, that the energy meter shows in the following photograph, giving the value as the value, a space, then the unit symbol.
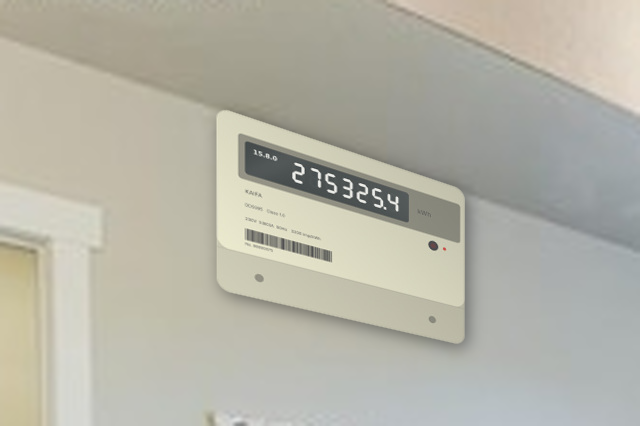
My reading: 275325.4 kWh
